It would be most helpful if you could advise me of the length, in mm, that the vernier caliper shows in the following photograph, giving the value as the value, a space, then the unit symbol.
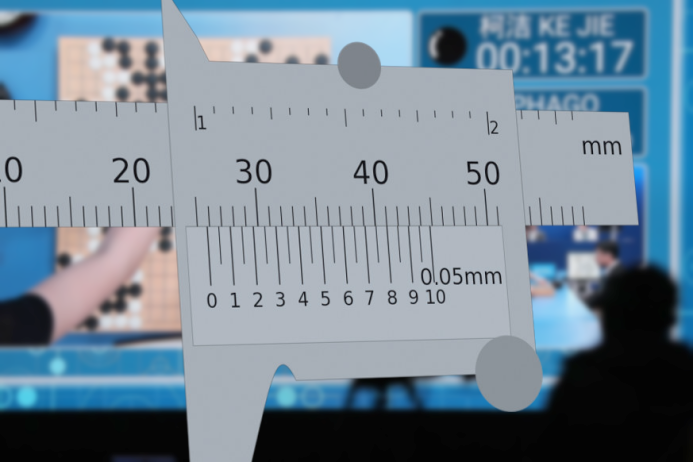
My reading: 25.8 mm
